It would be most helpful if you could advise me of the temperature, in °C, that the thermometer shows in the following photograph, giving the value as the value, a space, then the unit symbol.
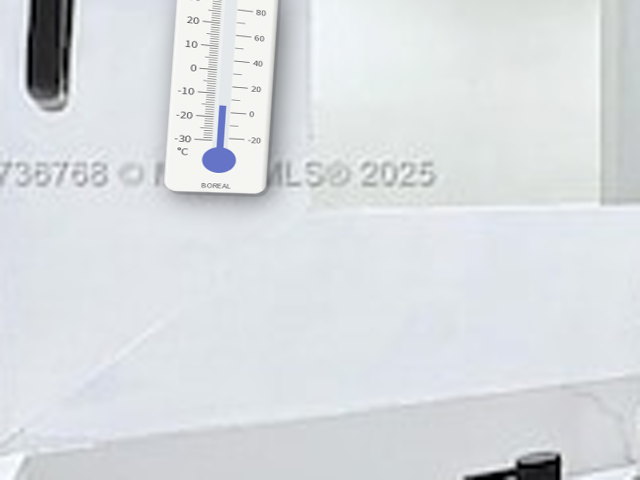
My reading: -15 °C
